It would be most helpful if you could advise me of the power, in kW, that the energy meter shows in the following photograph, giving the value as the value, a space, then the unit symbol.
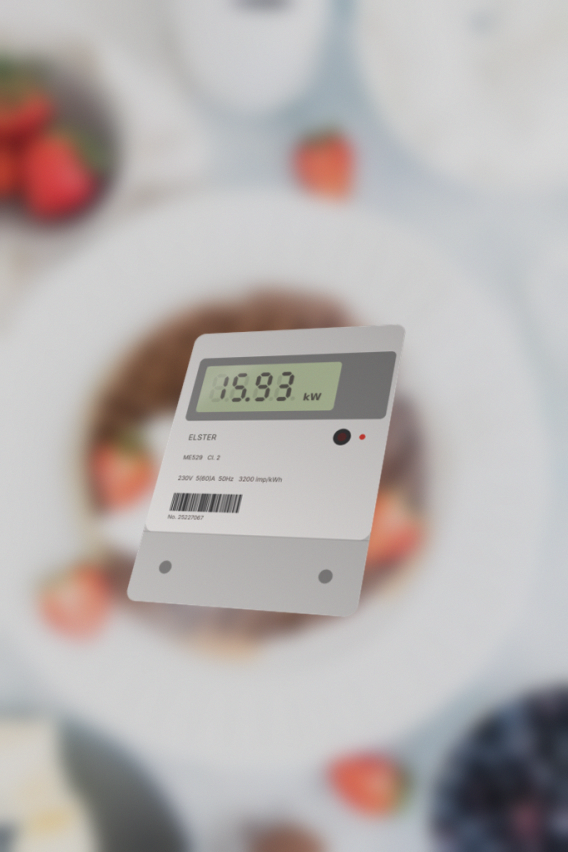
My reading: 15.93 kW
